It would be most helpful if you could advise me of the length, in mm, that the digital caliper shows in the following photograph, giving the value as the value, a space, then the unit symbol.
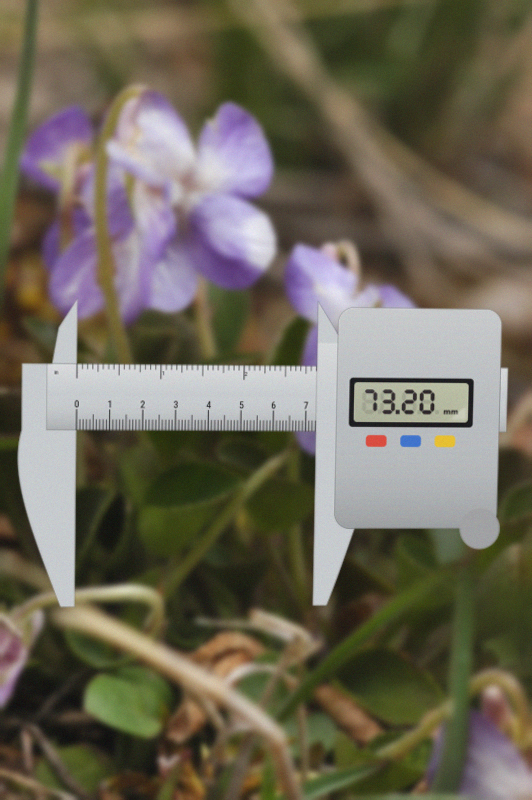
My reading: 73.20 mm
